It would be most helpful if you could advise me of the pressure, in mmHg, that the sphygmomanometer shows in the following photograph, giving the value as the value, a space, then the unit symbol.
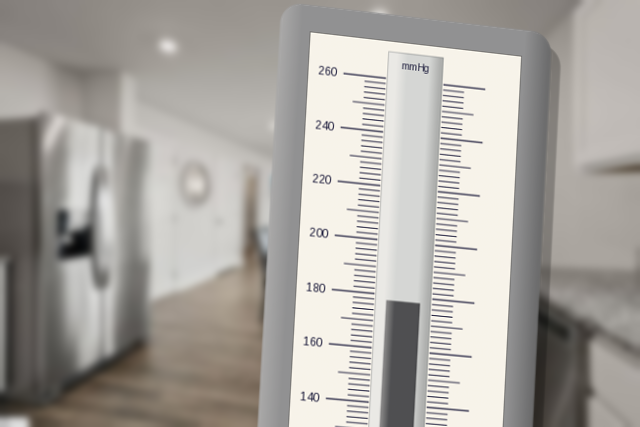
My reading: 178 mmHg
